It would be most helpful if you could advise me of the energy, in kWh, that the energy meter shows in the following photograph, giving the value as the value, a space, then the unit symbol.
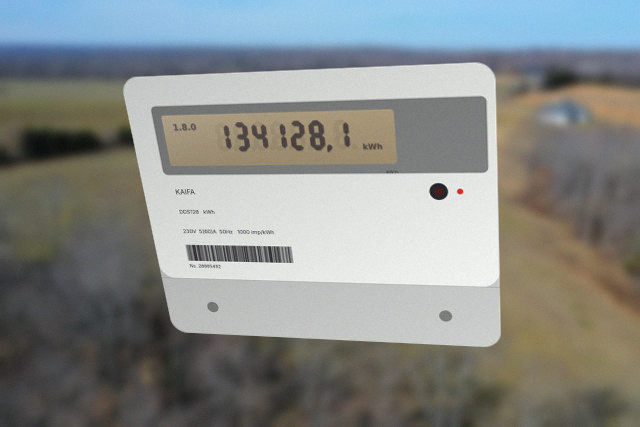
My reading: 134128.1 kWh
